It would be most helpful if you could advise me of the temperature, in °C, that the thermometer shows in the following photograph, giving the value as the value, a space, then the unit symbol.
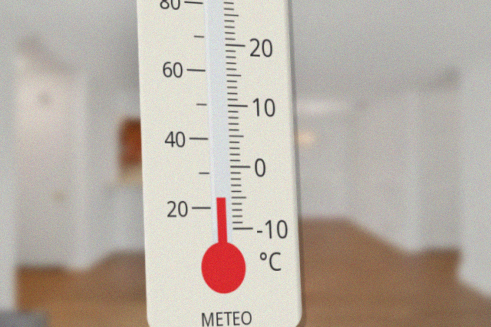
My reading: -5 °C
